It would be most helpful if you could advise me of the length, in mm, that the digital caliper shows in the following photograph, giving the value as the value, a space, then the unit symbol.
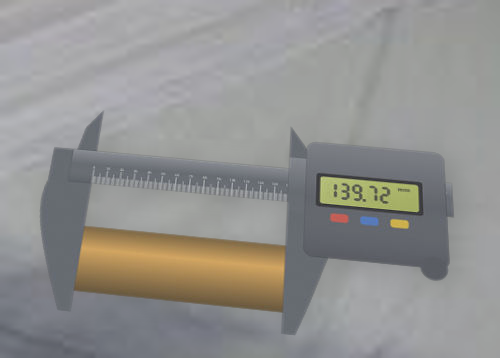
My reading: 139.72 mm
